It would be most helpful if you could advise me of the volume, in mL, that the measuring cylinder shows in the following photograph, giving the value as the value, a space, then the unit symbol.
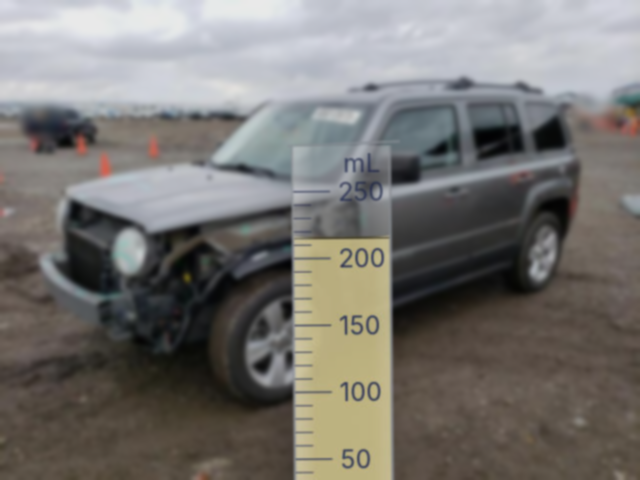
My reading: 215 mL
